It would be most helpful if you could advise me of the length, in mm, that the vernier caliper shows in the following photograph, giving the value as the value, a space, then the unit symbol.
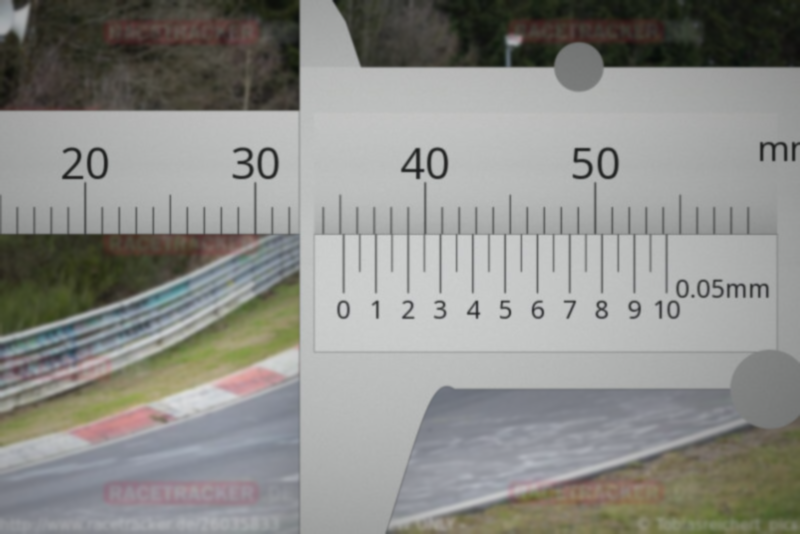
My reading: 35.2 mm
